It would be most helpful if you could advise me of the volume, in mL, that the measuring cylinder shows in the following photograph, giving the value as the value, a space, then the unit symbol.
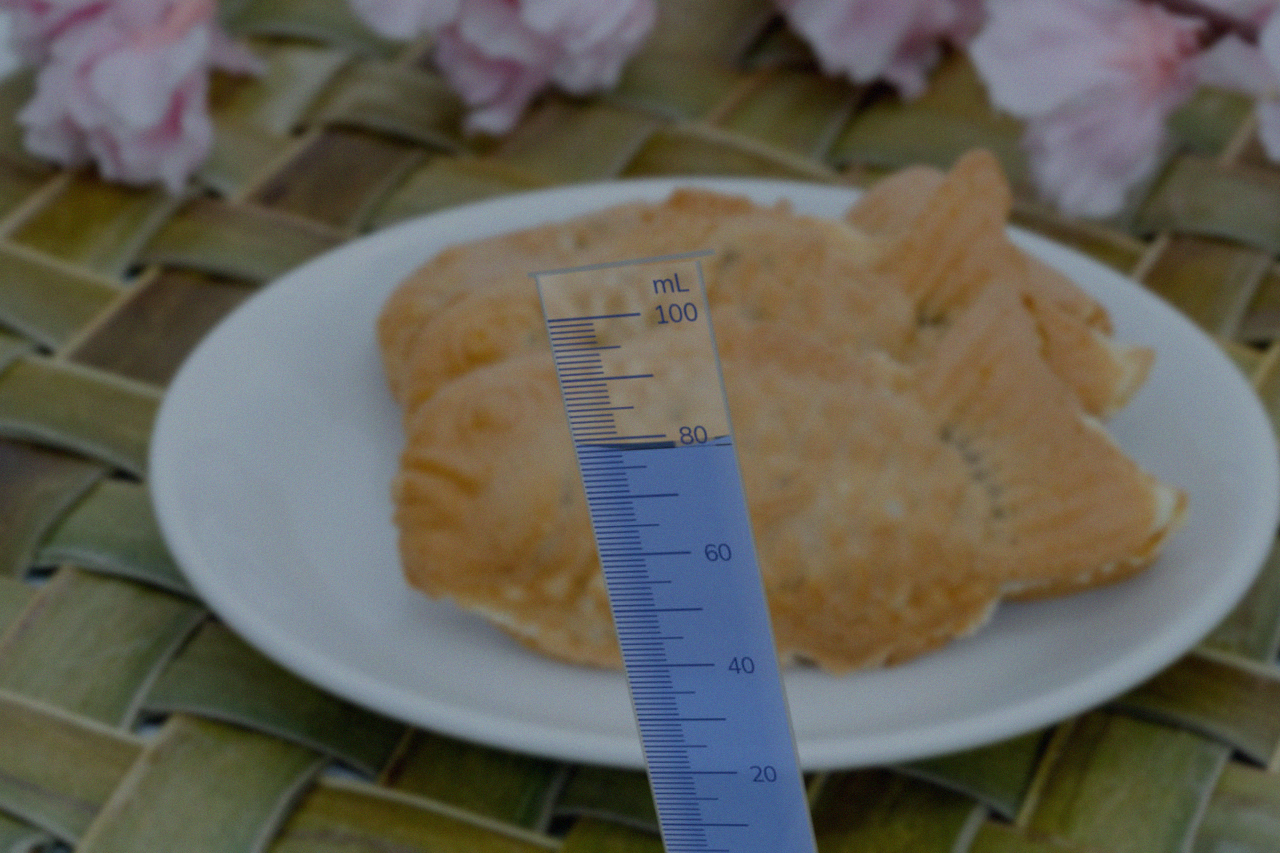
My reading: 78 mL
